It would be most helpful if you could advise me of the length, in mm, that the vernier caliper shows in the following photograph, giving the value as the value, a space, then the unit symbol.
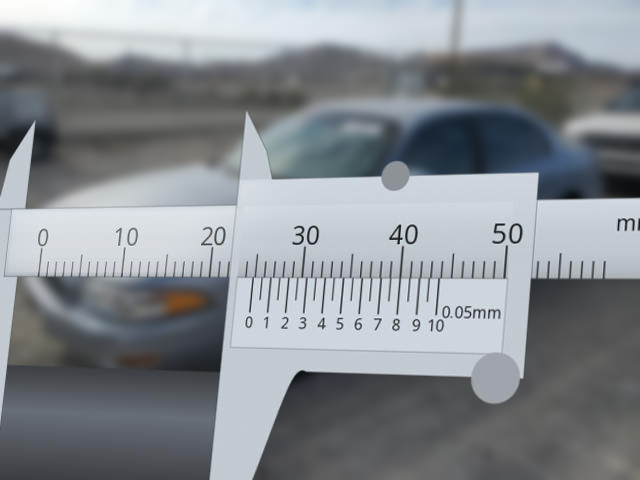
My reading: 24.8 mm
